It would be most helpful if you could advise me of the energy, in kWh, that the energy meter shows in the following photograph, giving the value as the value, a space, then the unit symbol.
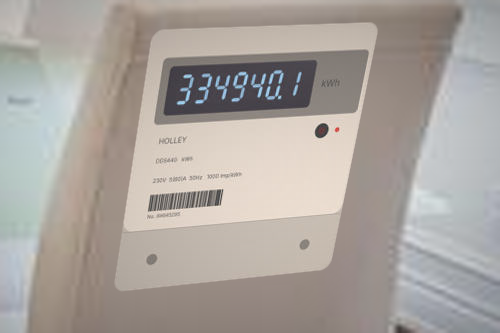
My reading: 334940.1 kWh
